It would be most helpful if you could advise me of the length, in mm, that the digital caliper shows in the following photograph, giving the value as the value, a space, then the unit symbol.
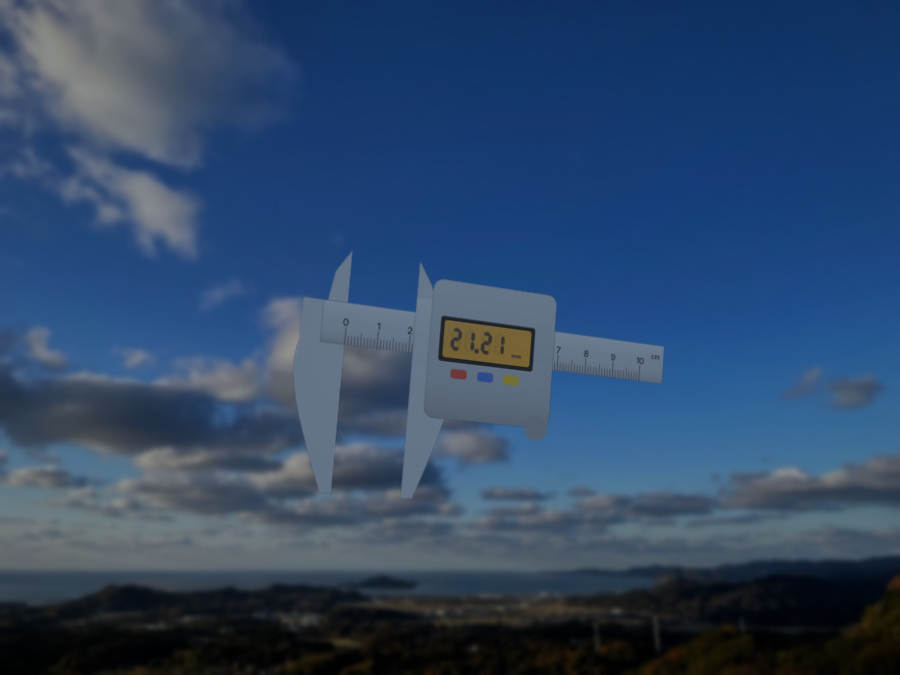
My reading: 21.21 mm
